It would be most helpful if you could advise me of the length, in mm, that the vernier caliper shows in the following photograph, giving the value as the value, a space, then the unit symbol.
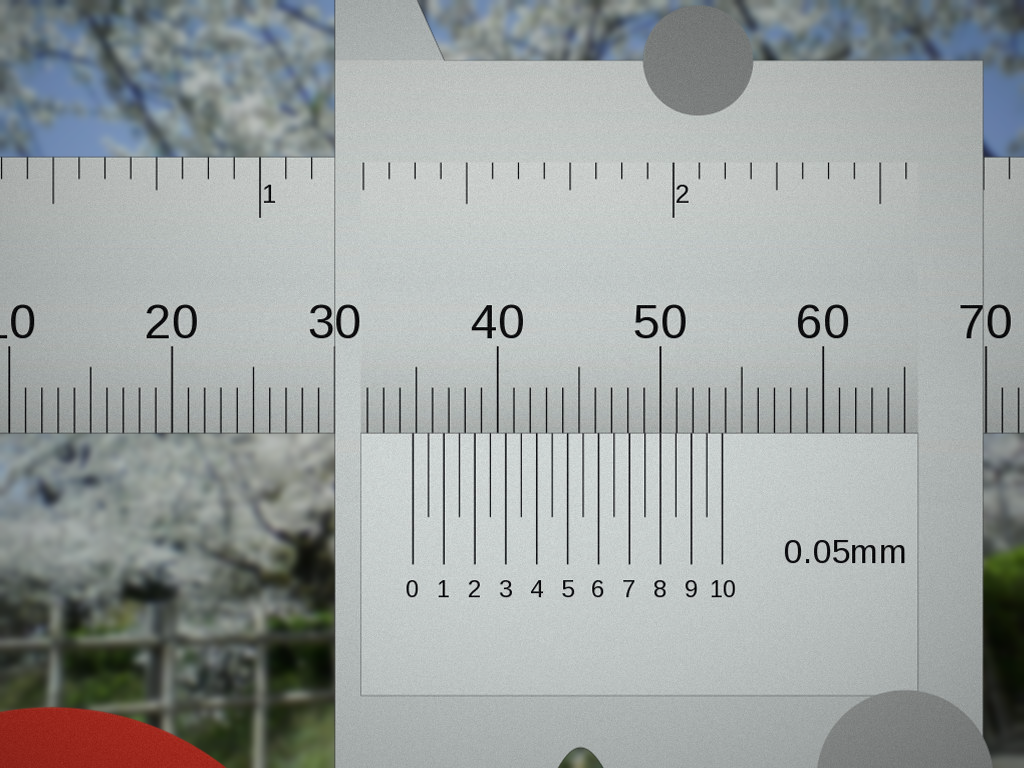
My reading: 34.8 mm
